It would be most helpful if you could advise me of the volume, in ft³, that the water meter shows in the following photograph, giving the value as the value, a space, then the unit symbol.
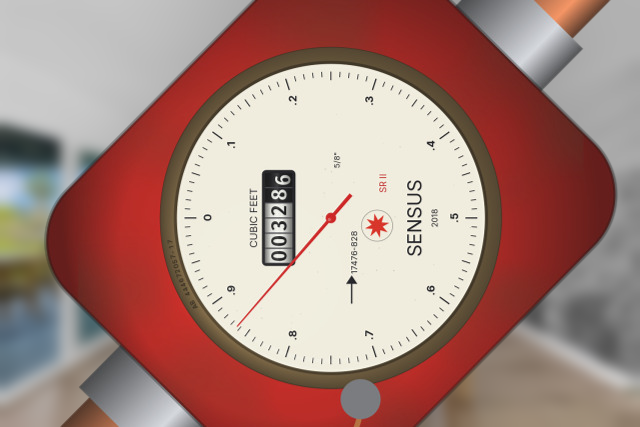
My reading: 3285.86 ft³
